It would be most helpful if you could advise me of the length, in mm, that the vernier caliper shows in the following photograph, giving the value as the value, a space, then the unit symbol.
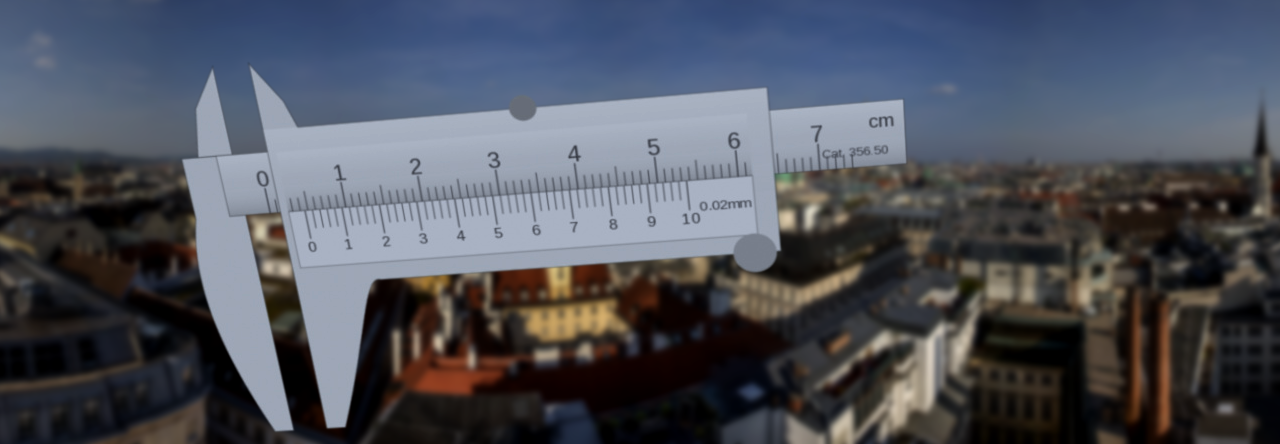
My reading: 4.6 mm
